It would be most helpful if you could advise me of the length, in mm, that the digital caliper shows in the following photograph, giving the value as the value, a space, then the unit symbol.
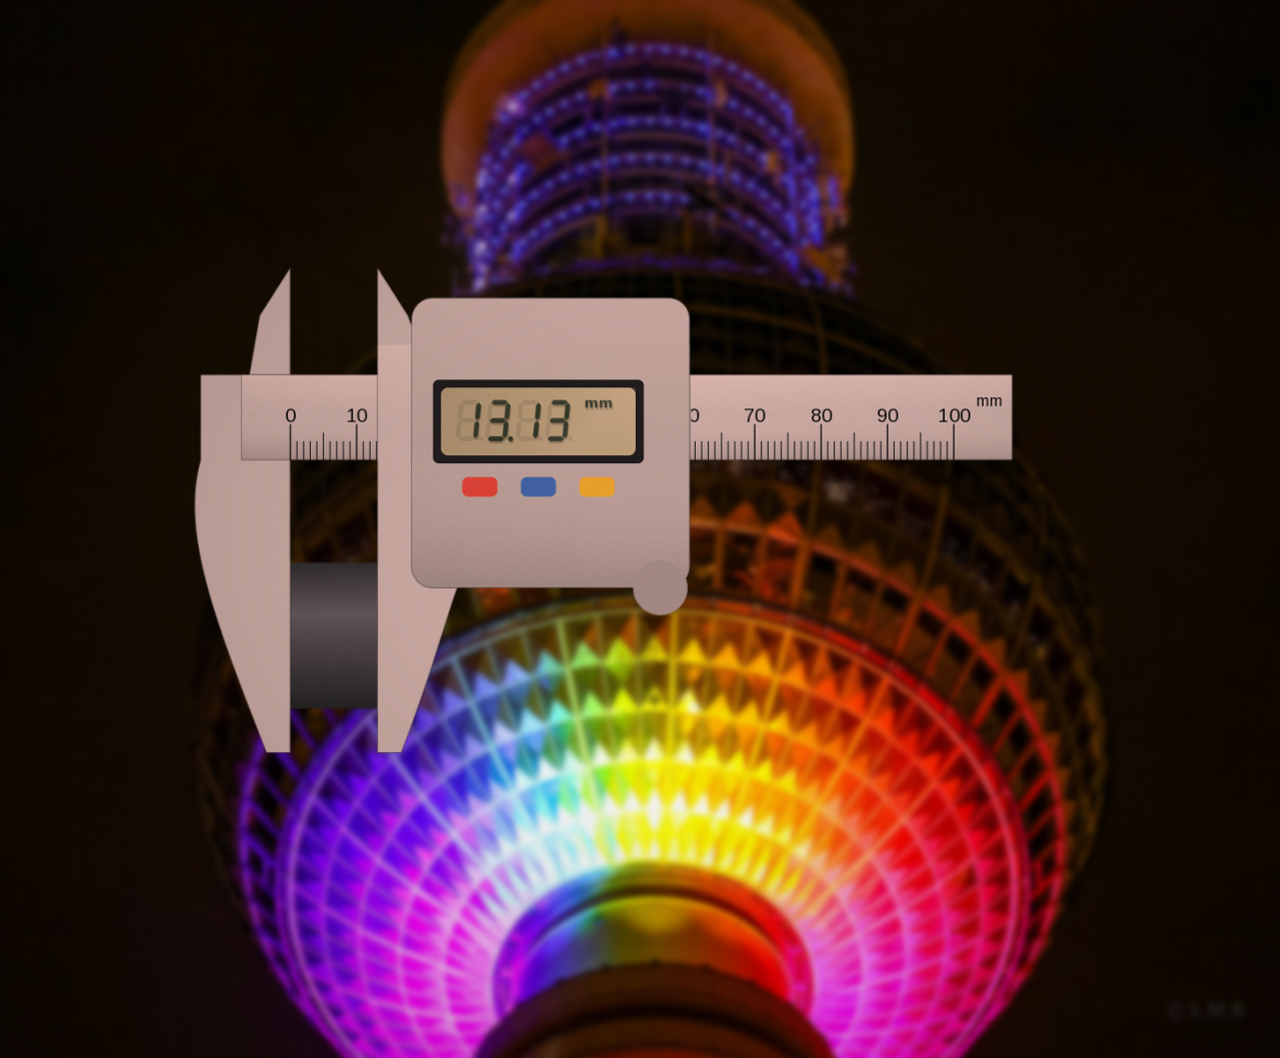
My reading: 13.13 mm
